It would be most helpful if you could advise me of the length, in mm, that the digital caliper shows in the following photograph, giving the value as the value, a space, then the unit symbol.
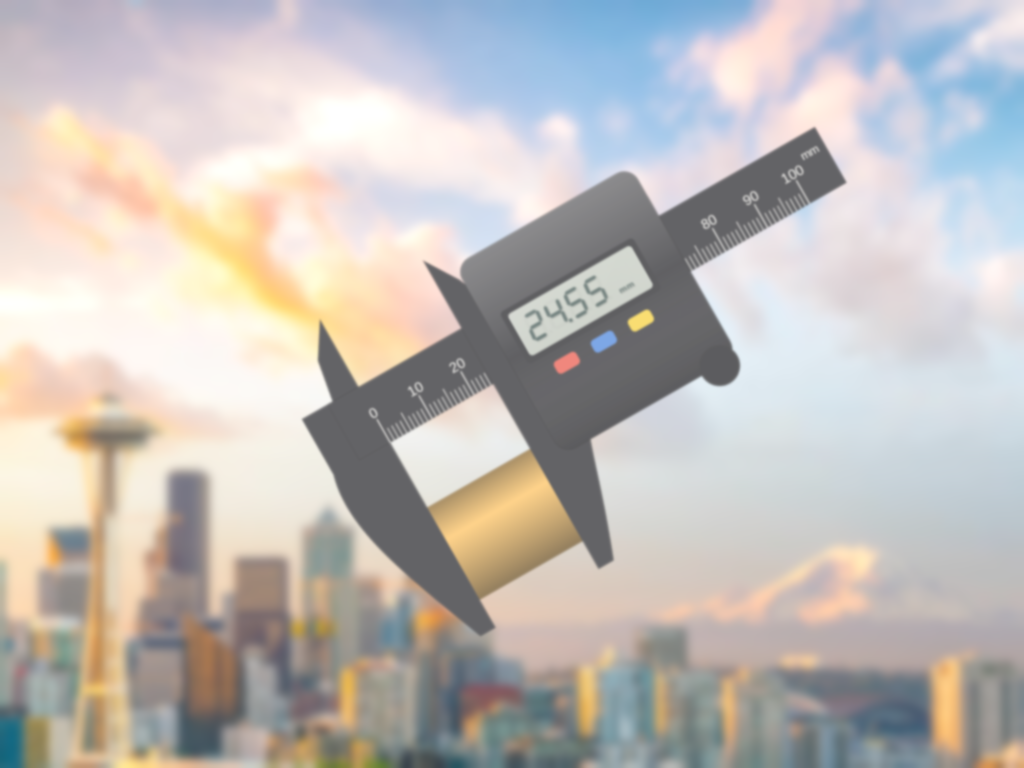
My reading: 24.55 mm
